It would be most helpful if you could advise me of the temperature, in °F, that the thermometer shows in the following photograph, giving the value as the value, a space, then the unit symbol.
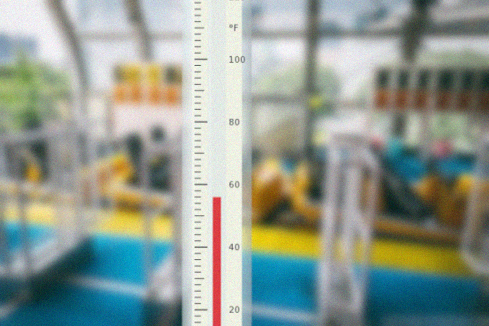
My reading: 56 °F
